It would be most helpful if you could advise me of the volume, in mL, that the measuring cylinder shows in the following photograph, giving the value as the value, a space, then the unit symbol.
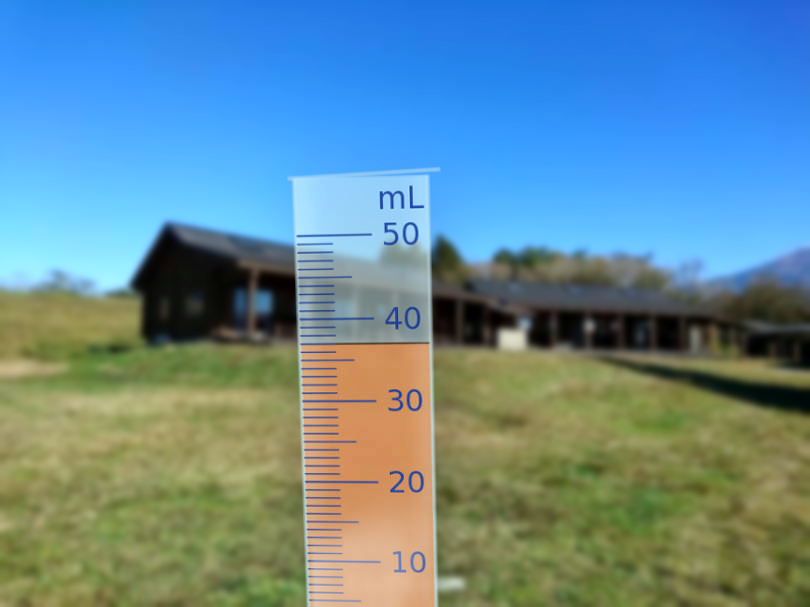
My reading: 37 mL
